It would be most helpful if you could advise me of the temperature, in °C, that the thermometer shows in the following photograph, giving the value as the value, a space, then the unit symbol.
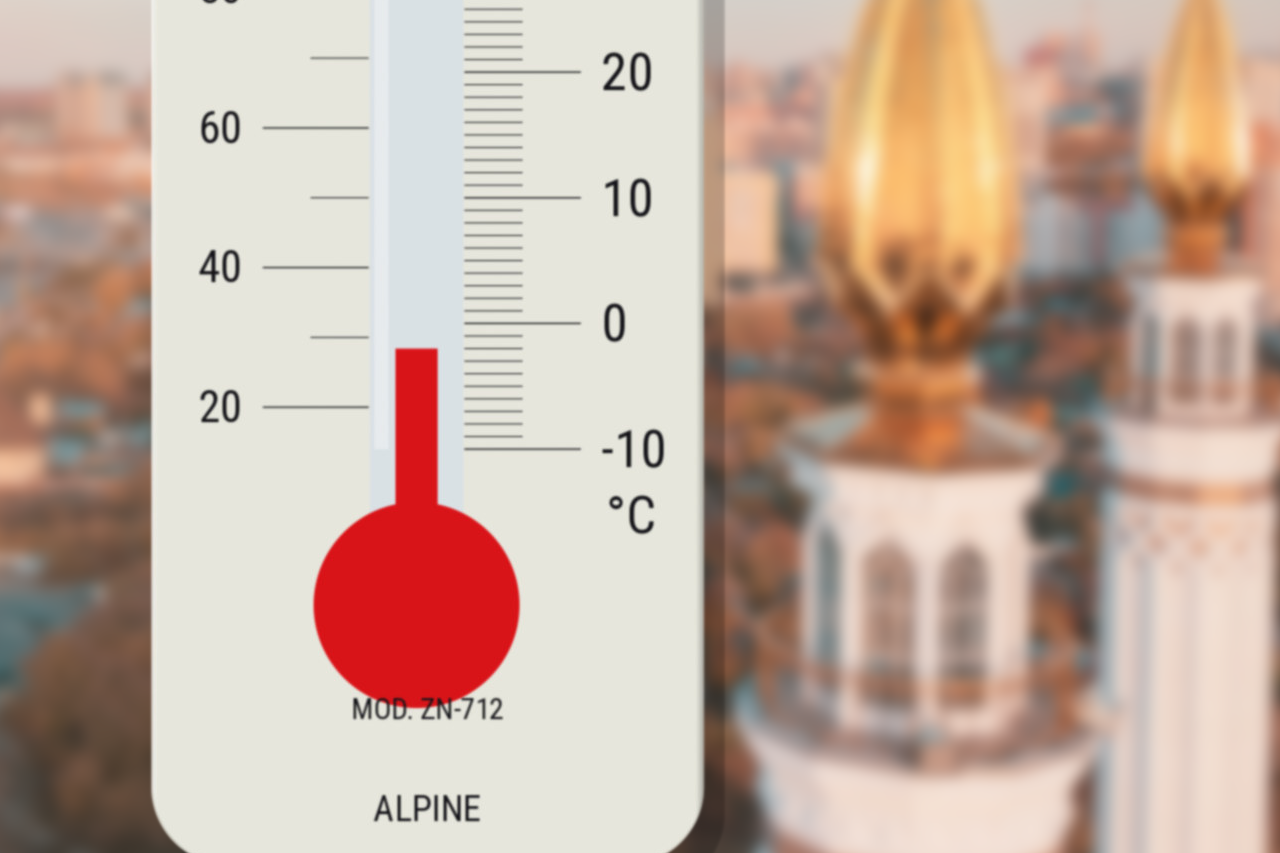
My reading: -2 °C
